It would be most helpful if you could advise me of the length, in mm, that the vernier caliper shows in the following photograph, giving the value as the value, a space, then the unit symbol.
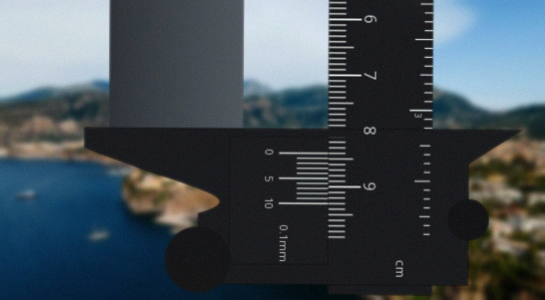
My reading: 84.0 mm
